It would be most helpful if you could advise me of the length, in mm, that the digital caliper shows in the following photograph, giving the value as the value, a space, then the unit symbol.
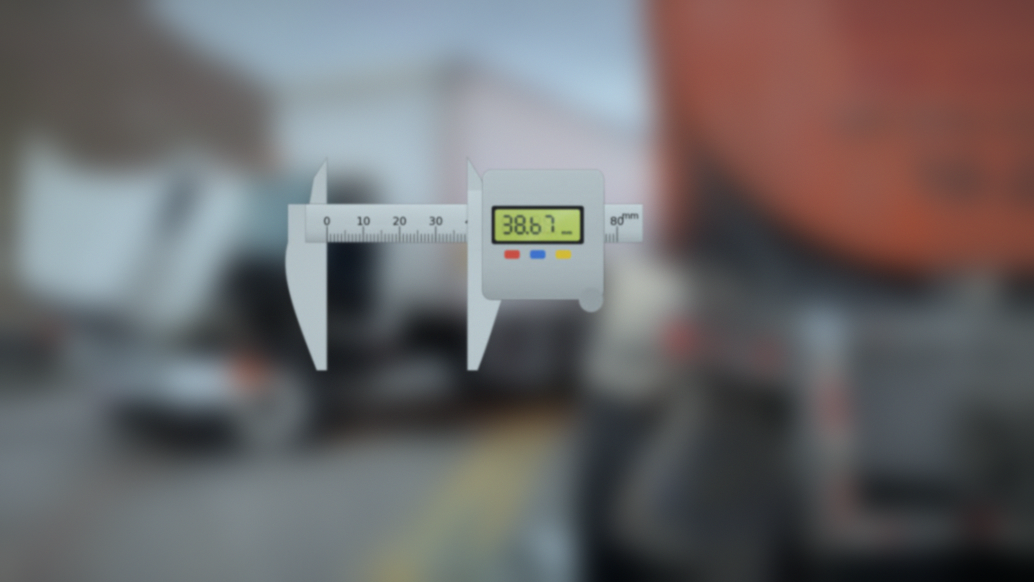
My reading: 38.67 mm
